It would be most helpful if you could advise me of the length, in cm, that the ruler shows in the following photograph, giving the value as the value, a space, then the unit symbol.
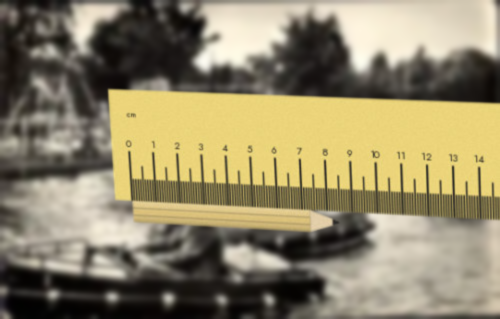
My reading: 8.5 cm
